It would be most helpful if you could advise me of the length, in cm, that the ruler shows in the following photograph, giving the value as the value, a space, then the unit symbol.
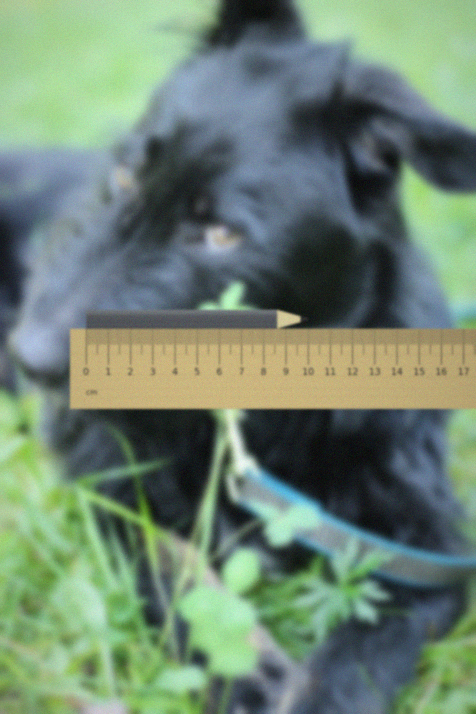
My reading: 10 cm
